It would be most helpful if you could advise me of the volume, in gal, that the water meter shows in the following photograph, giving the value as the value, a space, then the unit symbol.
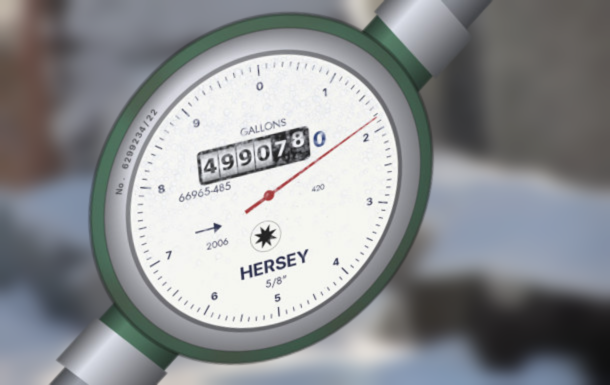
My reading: 4990781.8 gal
